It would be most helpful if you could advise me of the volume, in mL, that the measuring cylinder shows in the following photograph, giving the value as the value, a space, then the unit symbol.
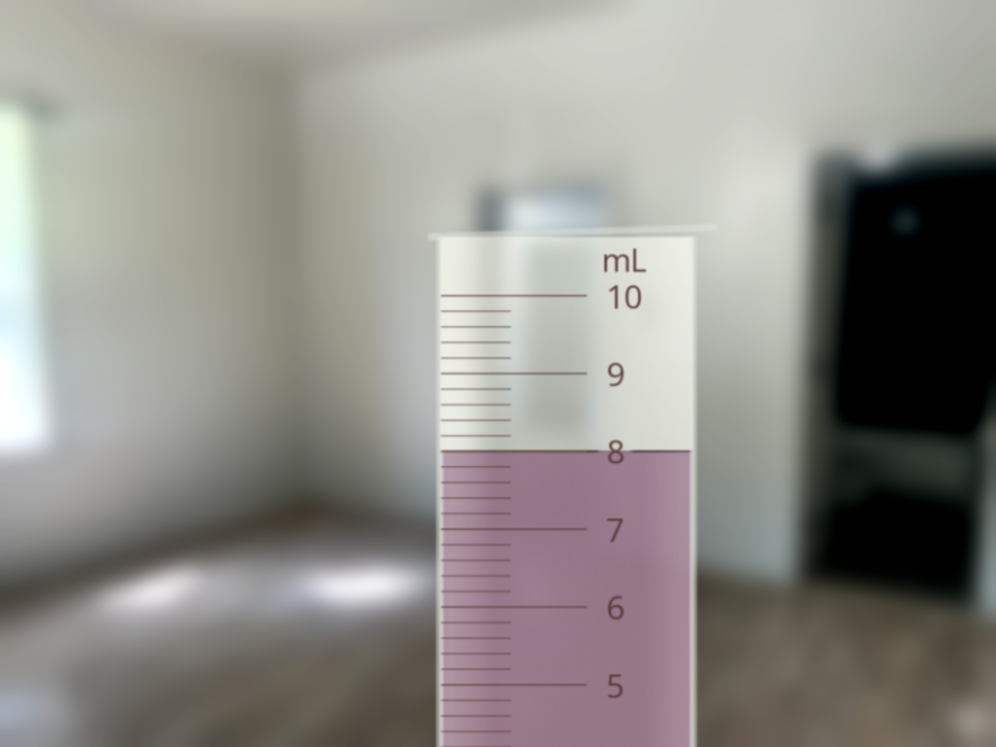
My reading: 8 mL
